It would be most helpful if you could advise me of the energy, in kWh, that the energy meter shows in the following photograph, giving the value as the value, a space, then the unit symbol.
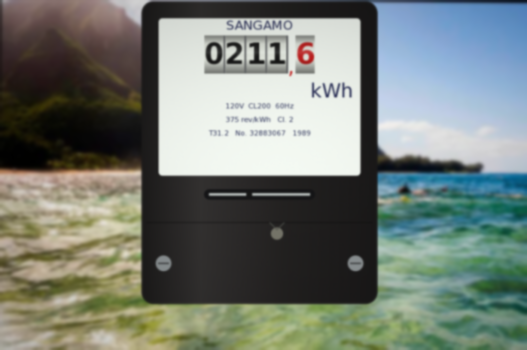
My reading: 211.6 kWh
